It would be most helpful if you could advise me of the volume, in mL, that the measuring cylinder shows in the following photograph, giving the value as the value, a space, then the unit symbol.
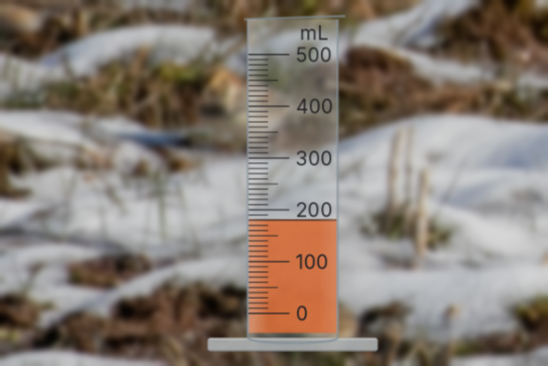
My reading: 180 mL
